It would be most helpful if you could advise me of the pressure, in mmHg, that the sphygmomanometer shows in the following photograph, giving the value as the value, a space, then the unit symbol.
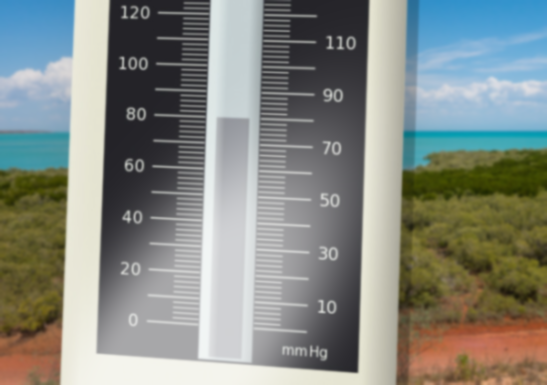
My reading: 80 mmHg
